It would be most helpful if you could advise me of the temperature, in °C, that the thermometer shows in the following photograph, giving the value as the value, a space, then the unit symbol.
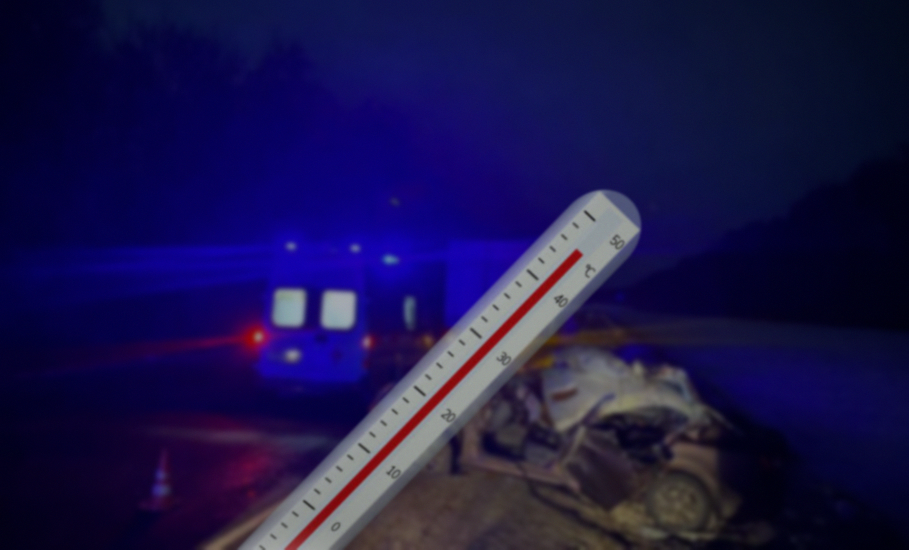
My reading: 46 °C
